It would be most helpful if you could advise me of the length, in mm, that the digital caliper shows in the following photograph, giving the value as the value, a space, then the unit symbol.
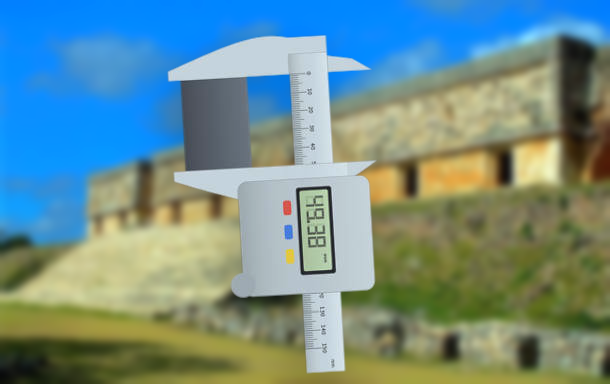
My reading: 49.38 mm
